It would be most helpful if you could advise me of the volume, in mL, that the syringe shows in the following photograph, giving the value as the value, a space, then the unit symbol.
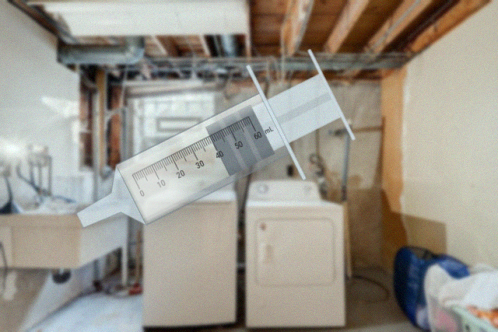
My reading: 40 mL
